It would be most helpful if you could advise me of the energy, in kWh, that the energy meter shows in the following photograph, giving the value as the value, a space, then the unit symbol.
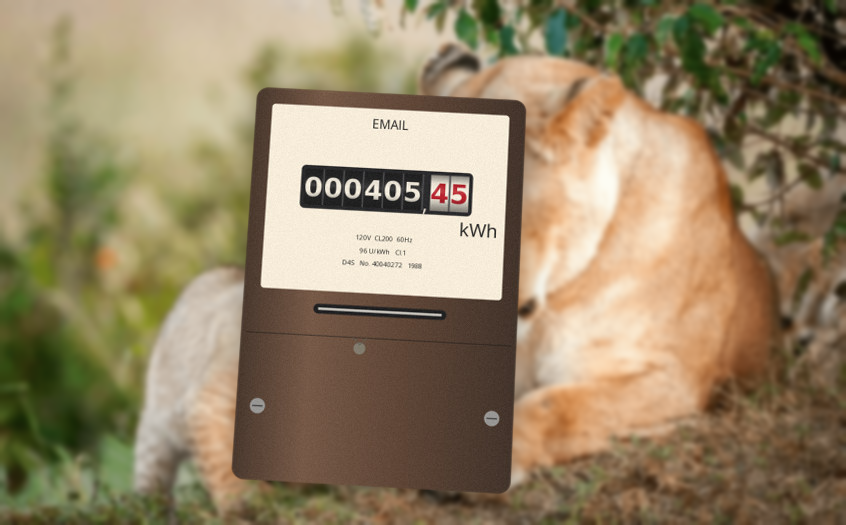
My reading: 405.45 kWh
